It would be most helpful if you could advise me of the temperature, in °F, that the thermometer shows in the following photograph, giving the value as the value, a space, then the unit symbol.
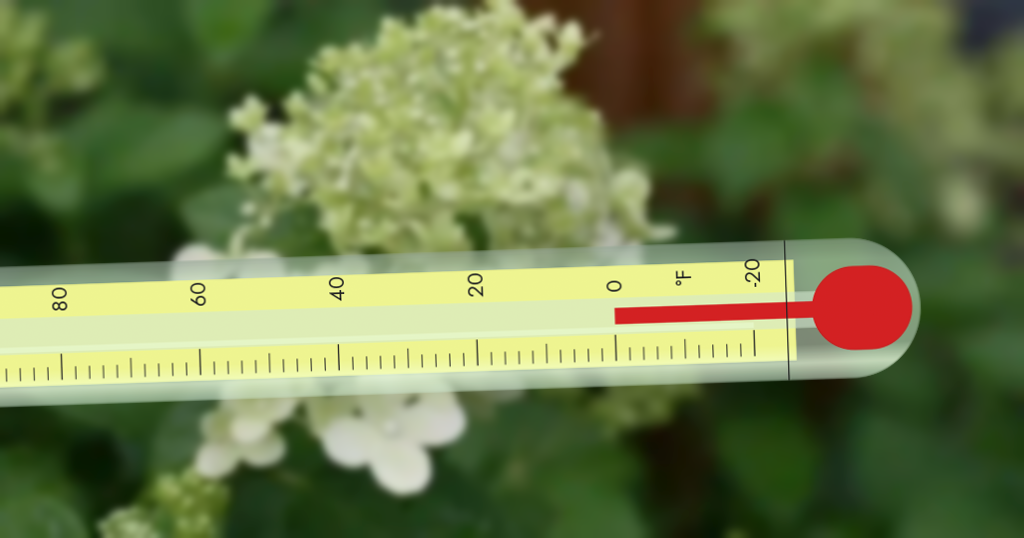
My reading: 0 °F
